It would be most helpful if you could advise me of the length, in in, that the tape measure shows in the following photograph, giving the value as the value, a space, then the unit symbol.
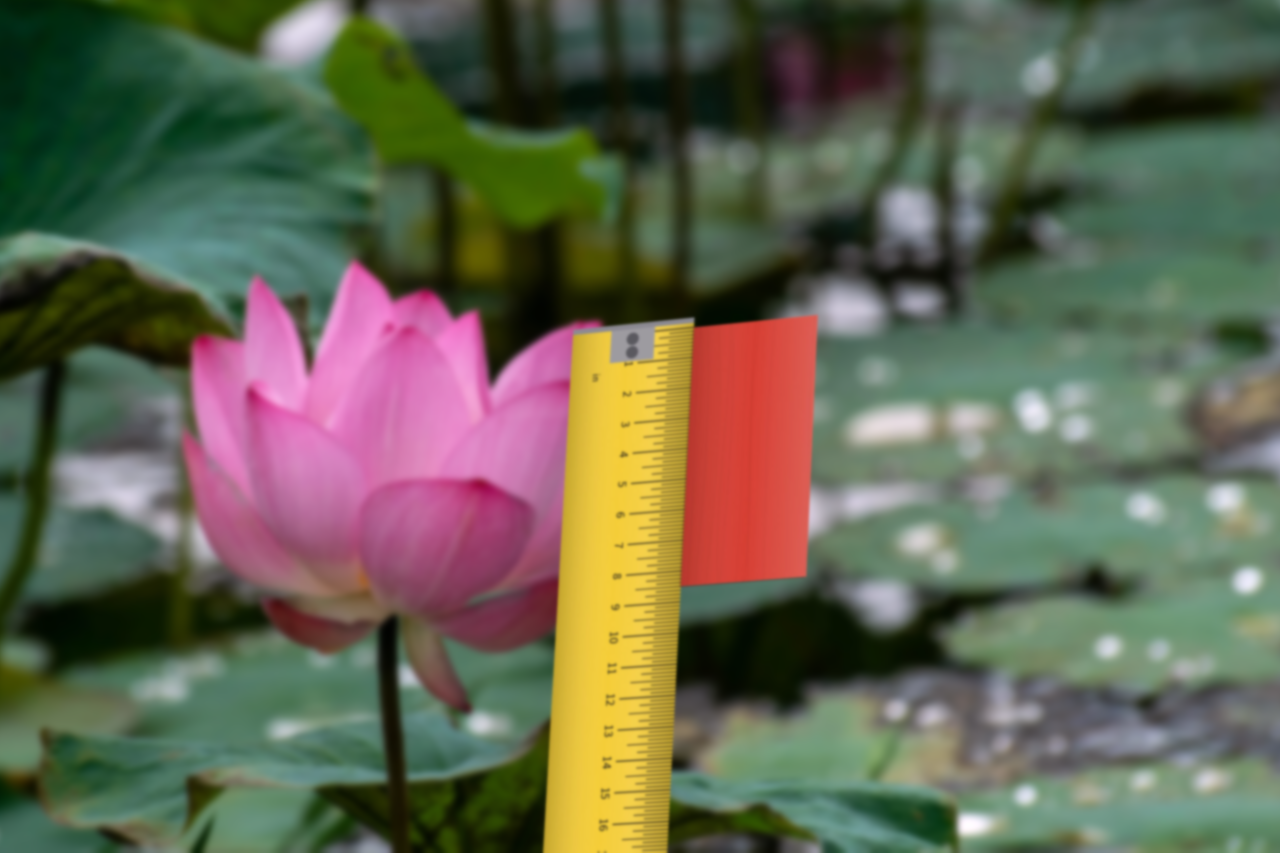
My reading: 8.5 in
